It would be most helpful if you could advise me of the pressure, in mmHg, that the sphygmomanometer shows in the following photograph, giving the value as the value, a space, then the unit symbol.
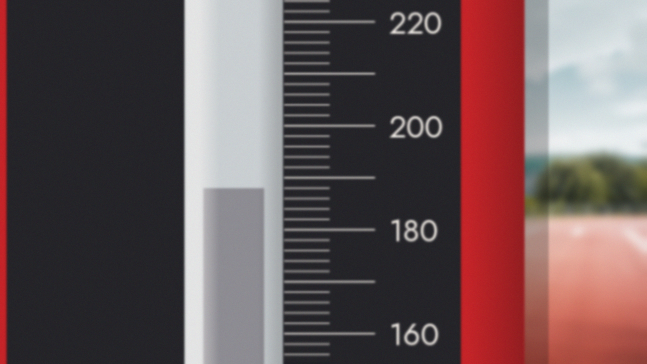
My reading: 188 mmHg
